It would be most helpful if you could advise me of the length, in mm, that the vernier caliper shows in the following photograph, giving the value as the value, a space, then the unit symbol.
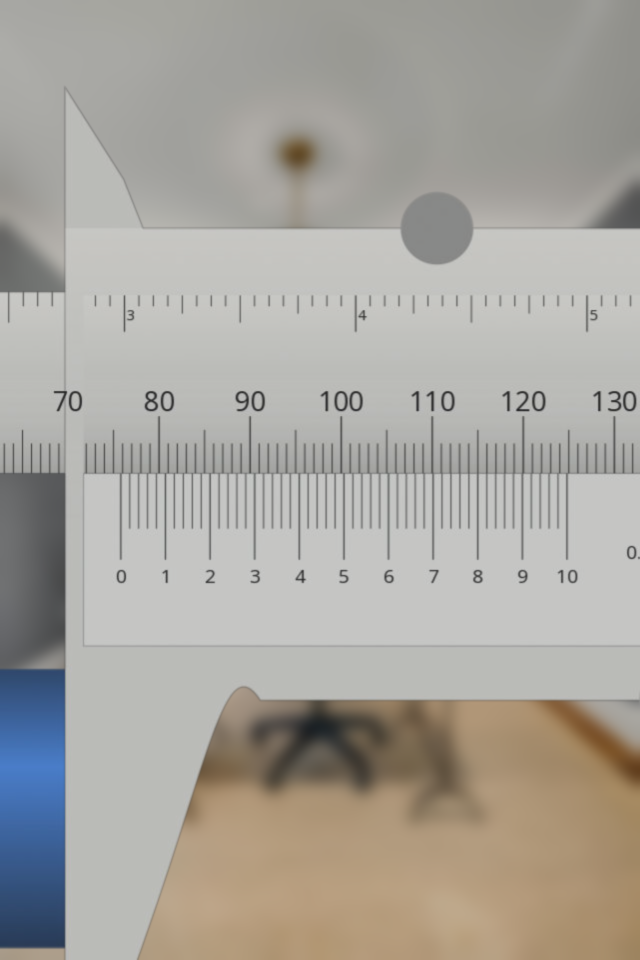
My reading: 75.8 mm
